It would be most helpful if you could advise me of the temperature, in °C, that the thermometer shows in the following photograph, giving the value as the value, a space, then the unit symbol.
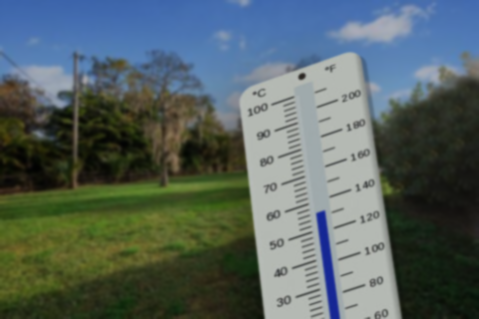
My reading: 56 °C
